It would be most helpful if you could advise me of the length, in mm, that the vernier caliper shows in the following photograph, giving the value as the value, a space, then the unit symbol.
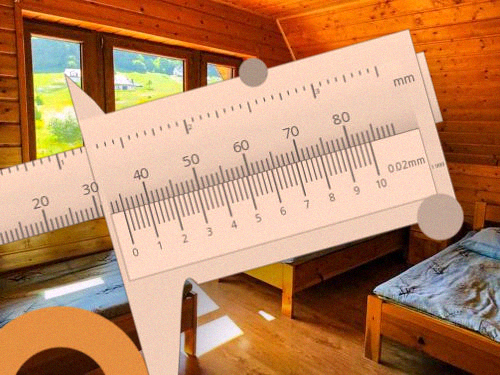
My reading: 35.0 mm
